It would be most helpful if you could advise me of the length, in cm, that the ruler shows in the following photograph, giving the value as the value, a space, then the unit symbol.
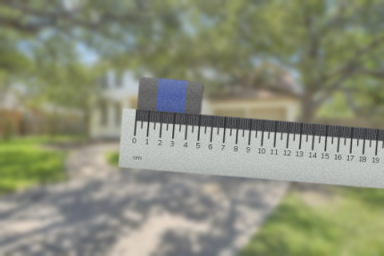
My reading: 5 cm
